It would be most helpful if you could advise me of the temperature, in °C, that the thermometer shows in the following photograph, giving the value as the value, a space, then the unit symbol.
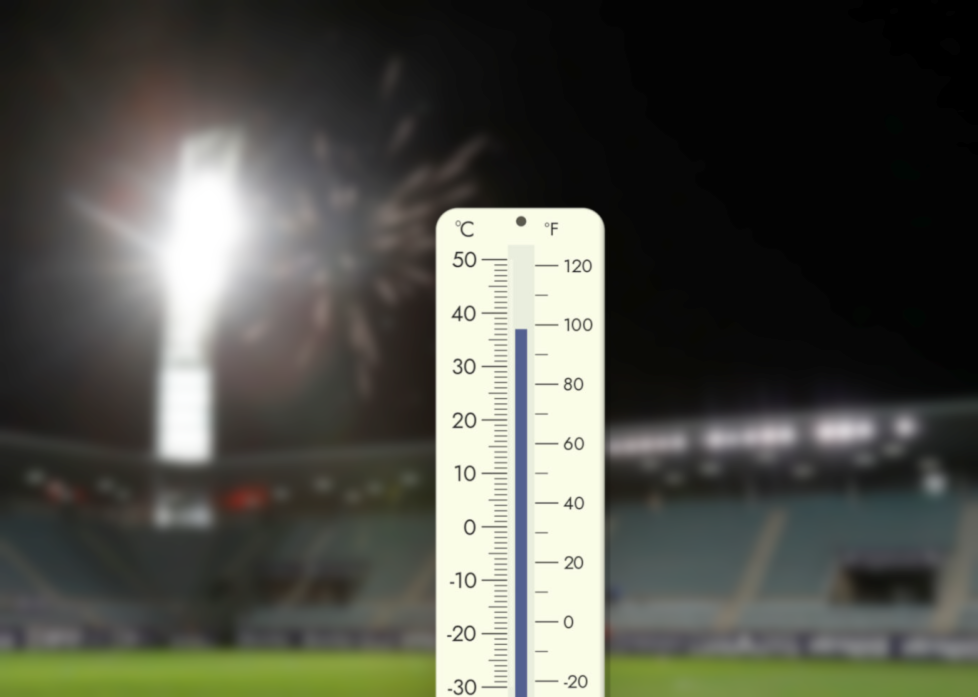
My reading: 37 °C
